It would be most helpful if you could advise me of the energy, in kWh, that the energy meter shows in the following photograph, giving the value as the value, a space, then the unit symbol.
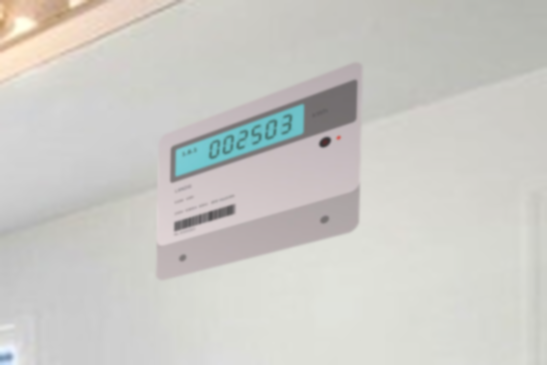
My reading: 2503 kWh
